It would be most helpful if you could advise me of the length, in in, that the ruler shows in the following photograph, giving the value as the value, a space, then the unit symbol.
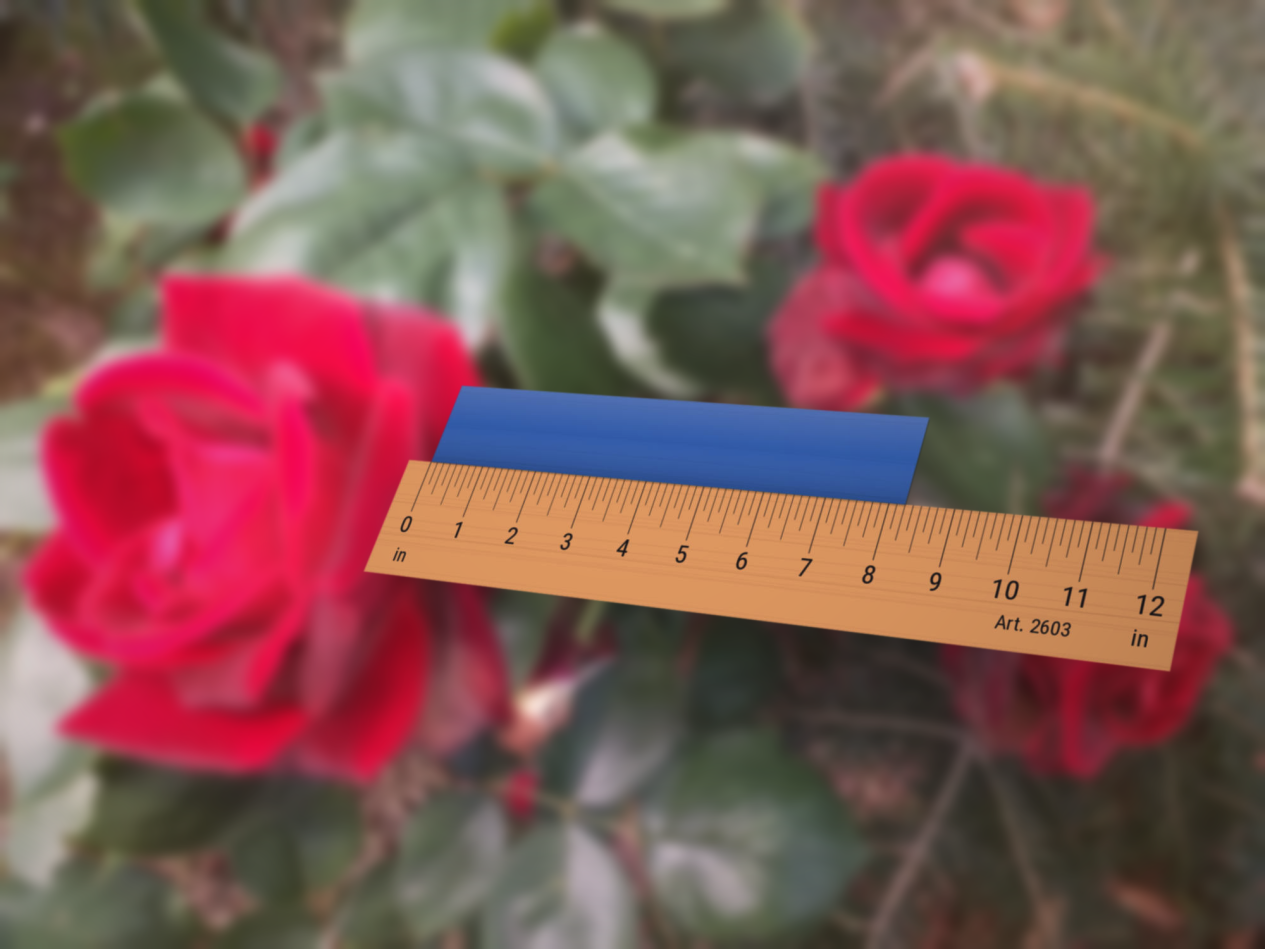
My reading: 8.25 in
